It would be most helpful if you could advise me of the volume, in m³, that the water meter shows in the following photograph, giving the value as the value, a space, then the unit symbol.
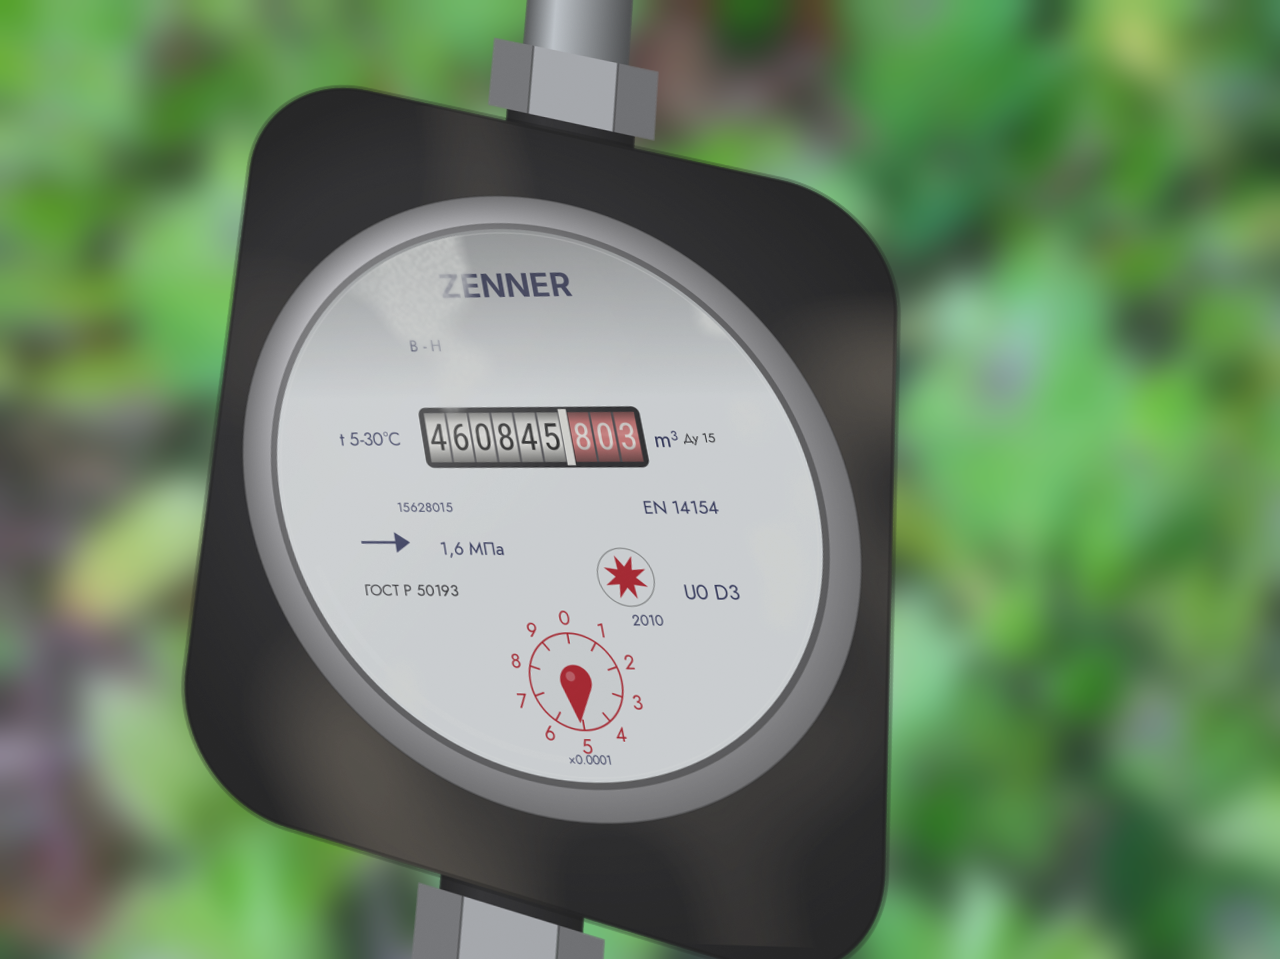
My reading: 460845.8035 m³
